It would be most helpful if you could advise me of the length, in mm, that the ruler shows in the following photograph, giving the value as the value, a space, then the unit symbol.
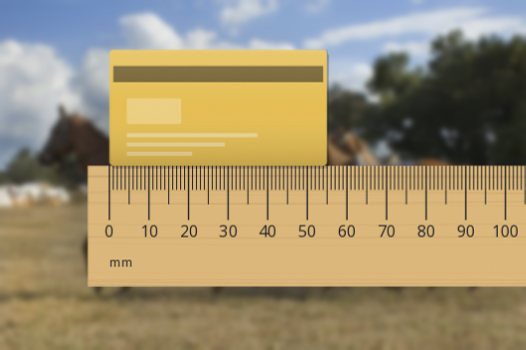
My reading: 55 mm
